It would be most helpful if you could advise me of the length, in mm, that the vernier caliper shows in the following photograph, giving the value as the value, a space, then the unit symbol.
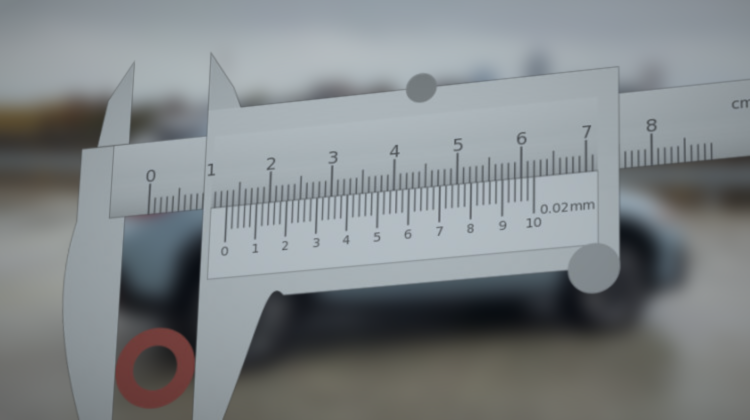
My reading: 13.0 mm
